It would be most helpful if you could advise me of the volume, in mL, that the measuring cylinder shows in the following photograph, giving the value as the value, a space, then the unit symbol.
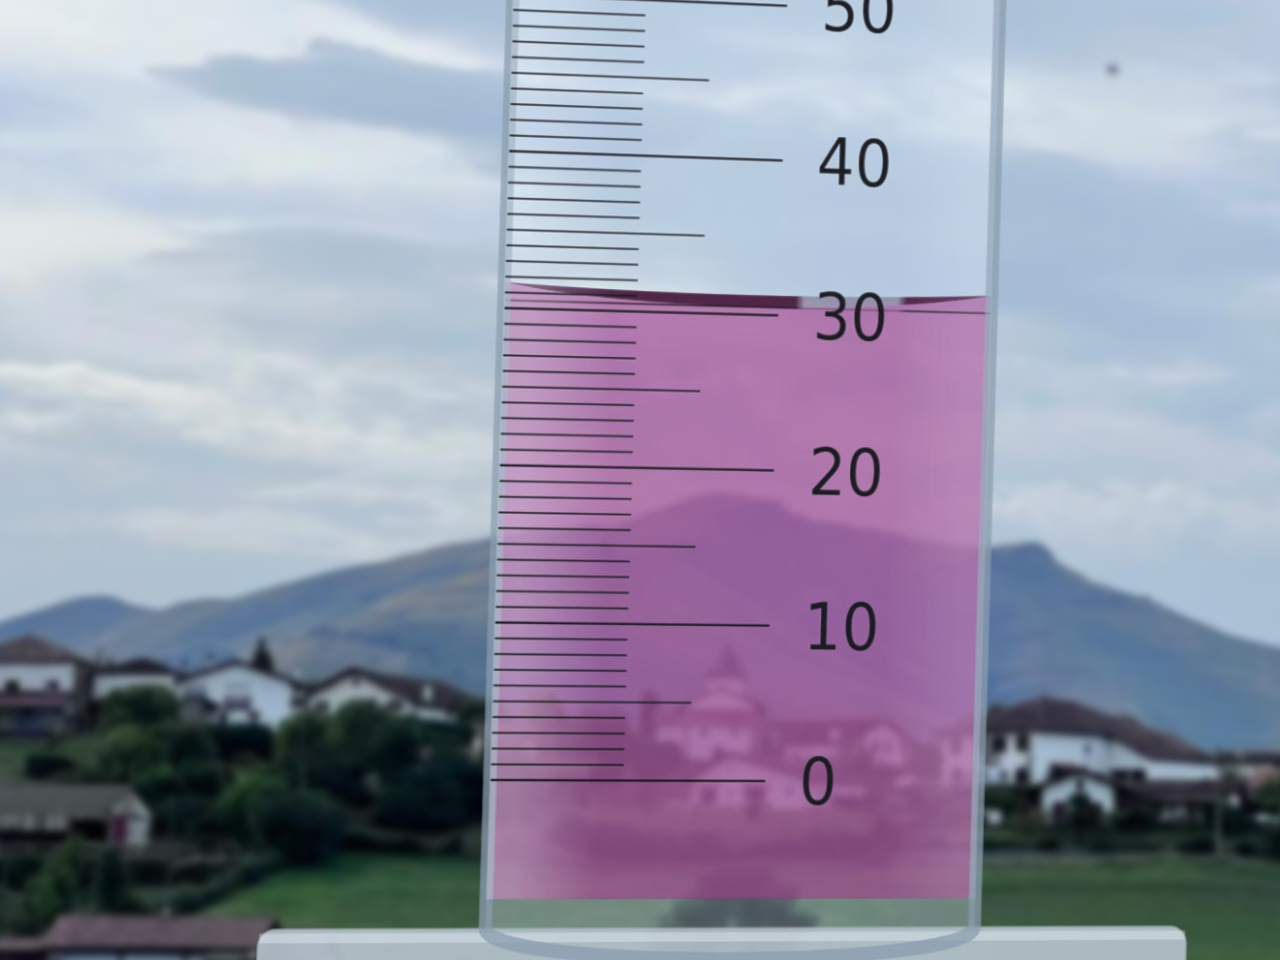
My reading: 30.5 mL
